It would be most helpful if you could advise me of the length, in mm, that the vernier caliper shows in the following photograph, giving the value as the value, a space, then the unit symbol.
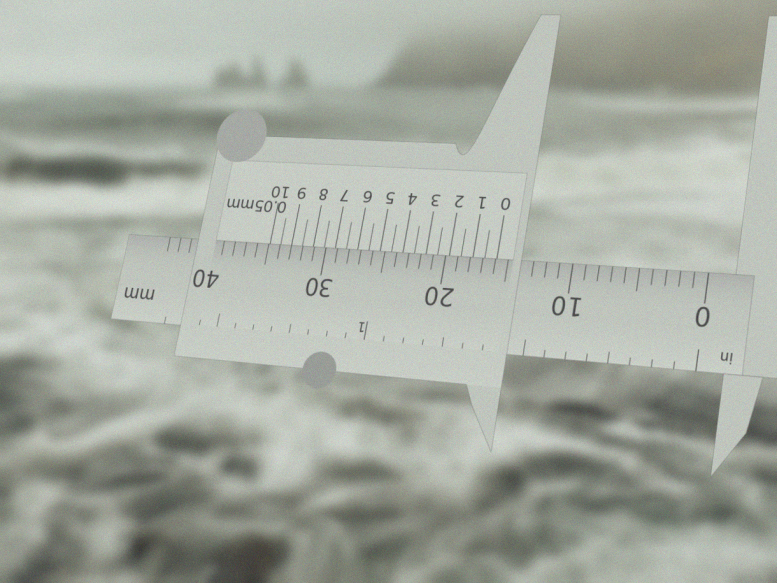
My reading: 15.9 mm
